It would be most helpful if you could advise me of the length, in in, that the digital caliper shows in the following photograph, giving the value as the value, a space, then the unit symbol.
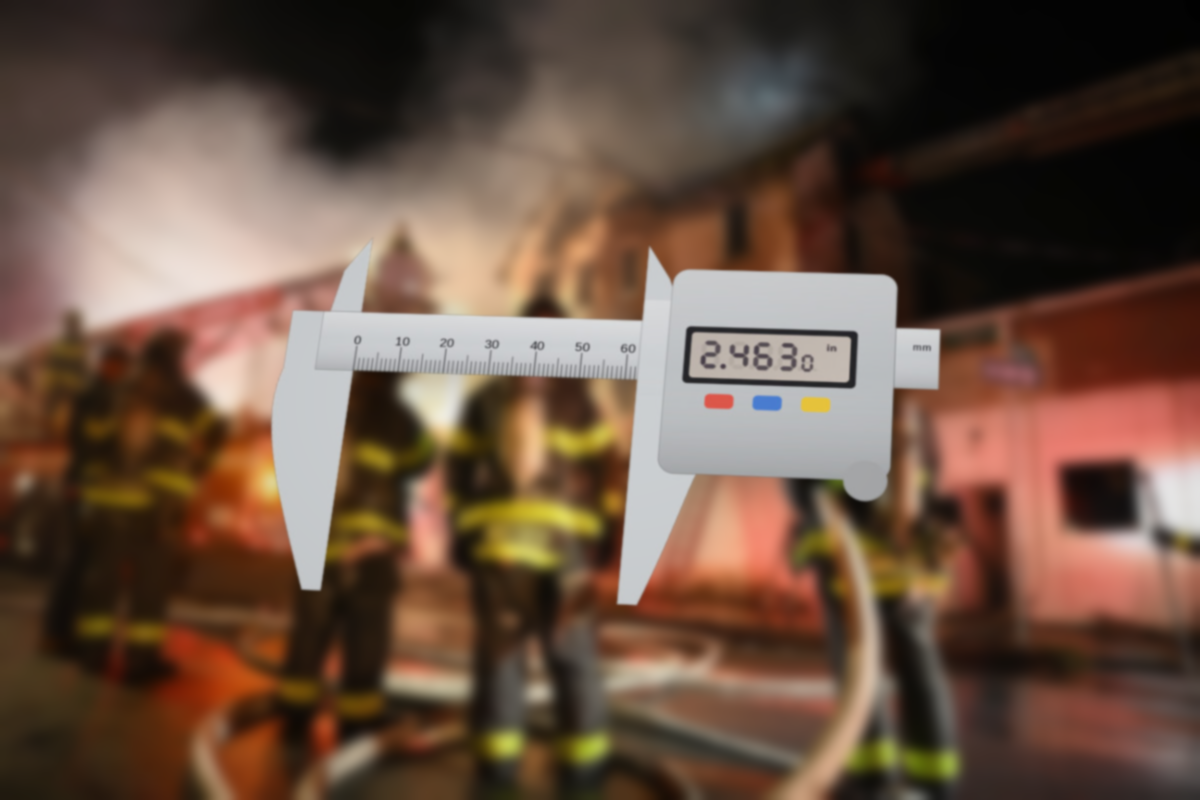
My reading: 2.4630 in
